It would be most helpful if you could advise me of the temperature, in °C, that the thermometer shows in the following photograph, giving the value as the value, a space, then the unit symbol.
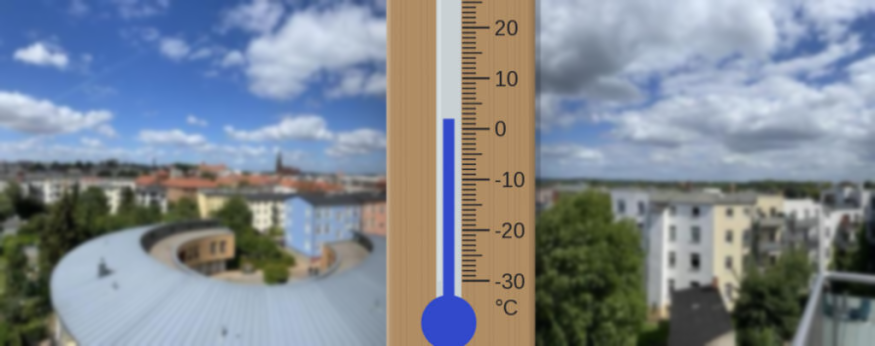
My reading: 2 °C
